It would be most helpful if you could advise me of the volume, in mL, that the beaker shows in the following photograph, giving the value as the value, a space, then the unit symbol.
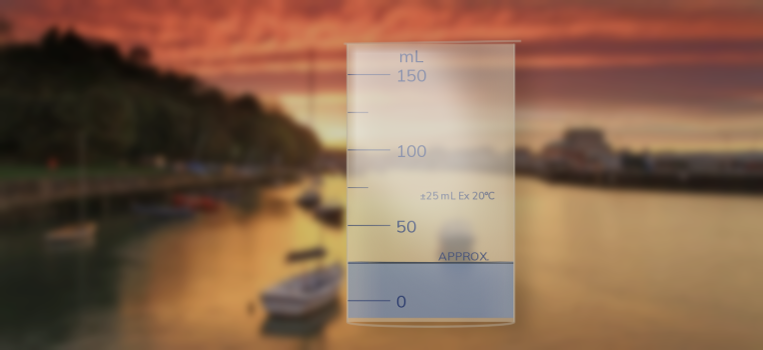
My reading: 25 mL
